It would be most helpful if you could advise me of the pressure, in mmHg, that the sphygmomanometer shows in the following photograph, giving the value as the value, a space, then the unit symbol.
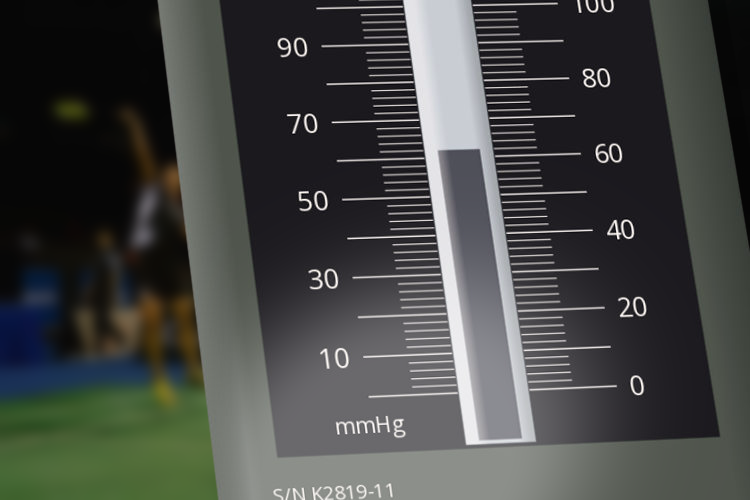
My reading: 62 mmHg
